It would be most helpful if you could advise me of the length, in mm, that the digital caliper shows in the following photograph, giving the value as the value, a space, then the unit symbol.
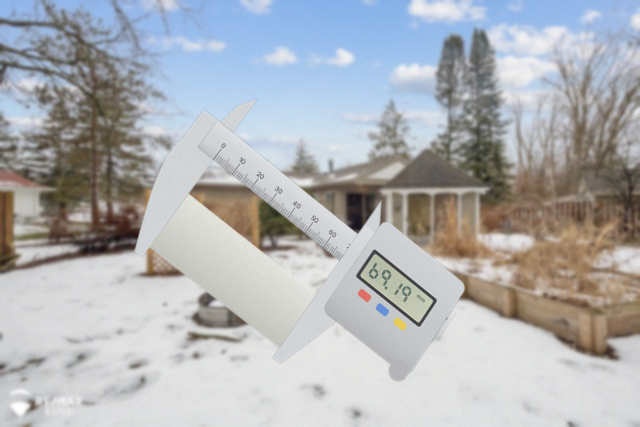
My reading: 69.19 mm
